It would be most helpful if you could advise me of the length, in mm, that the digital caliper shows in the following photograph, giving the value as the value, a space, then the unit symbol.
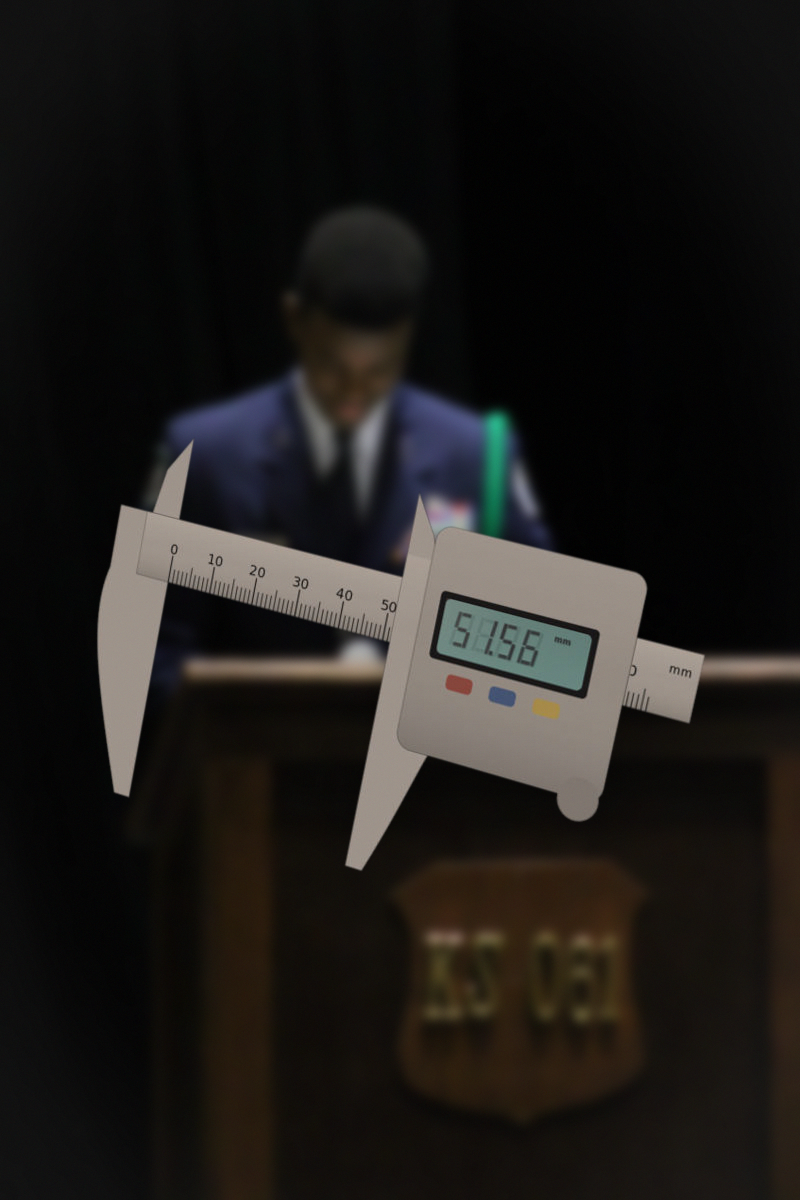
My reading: 51.56 mm
